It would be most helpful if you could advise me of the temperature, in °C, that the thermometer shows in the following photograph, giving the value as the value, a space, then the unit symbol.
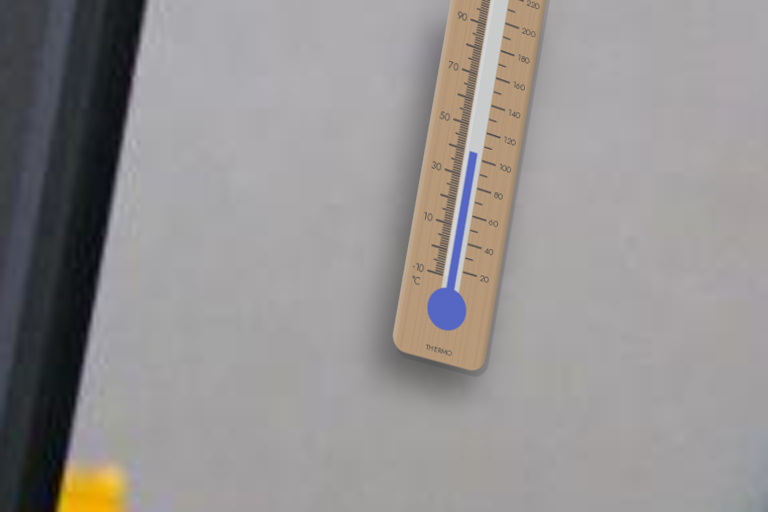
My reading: 40 °C
